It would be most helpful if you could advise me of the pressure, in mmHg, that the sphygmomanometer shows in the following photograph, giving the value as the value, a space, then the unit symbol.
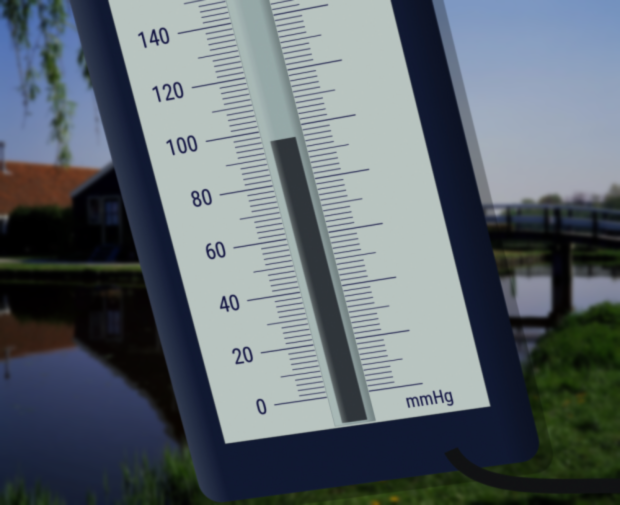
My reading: 96 mmHg
